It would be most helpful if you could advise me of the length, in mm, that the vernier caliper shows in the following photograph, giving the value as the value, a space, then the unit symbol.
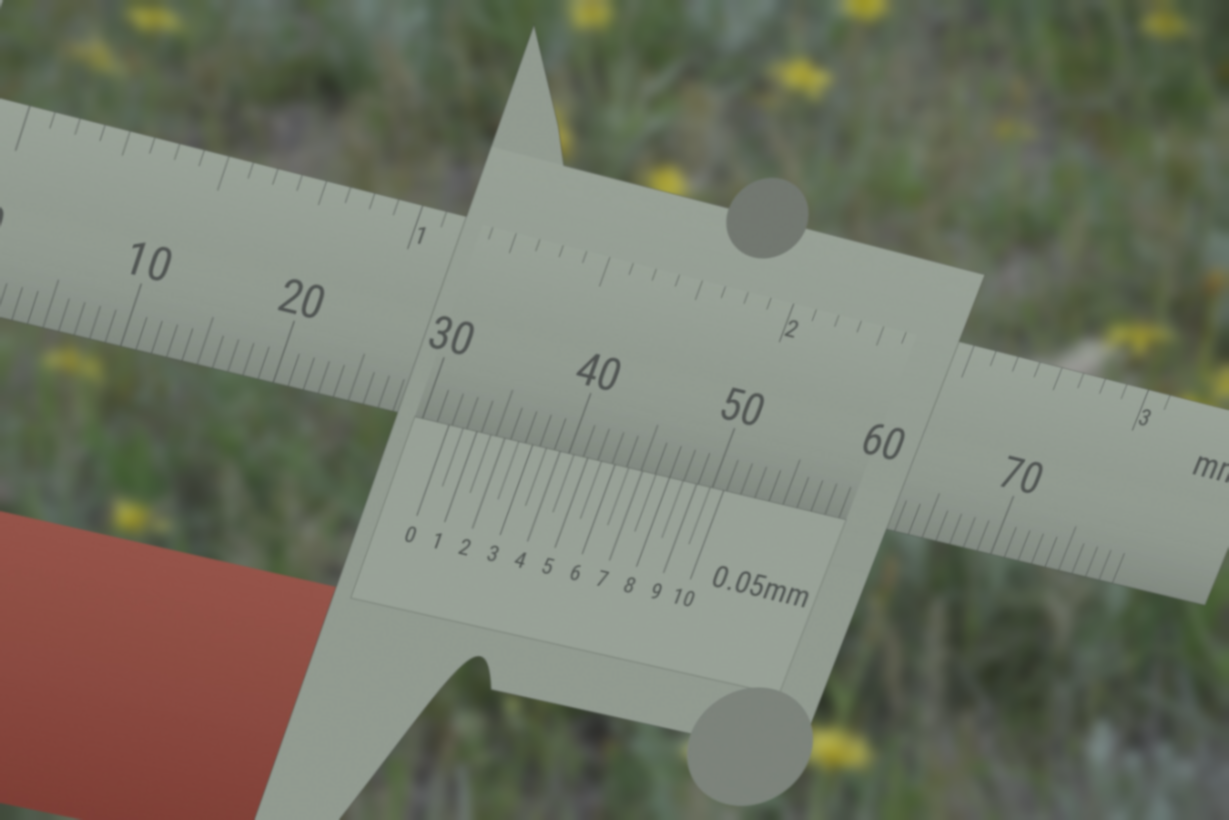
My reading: 31.8 mm
